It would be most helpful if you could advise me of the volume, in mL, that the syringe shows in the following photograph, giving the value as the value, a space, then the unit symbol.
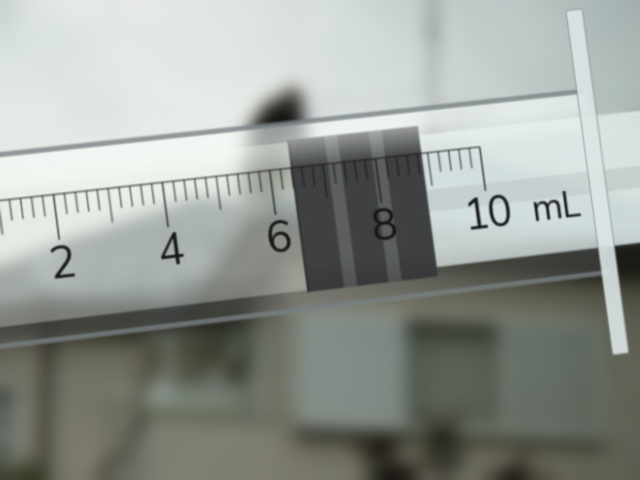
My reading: 6.4 mL
